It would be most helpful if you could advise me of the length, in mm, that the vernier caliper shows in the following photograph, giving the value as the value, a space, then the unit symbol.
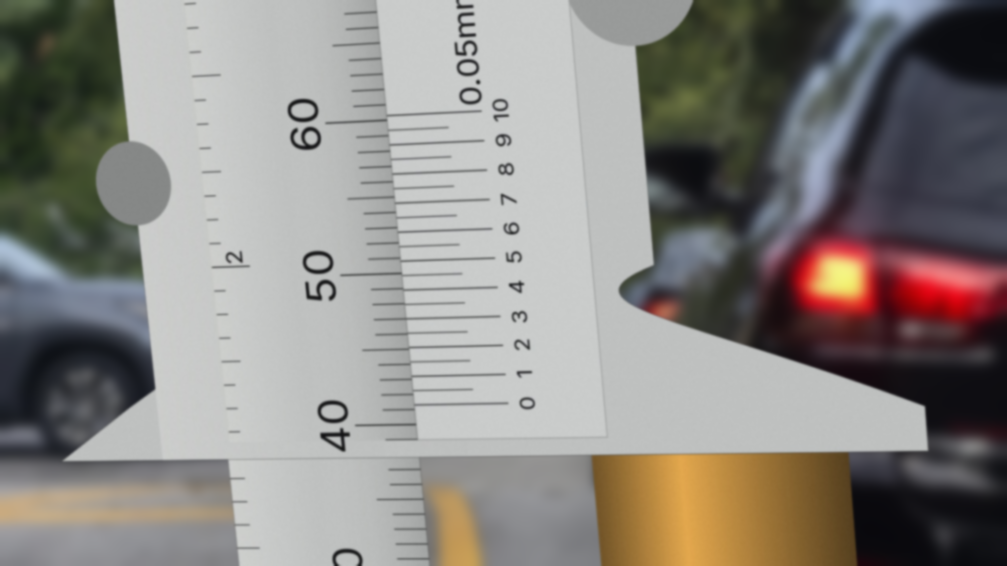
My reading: 41.3 mm
